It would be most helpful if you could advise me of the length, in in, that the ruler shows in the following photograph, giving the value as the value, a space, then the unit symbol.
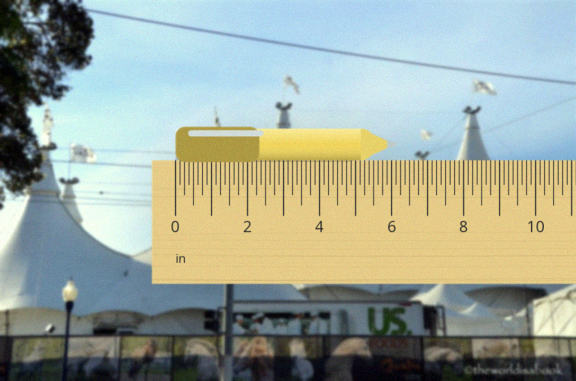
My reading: 6.125 in
